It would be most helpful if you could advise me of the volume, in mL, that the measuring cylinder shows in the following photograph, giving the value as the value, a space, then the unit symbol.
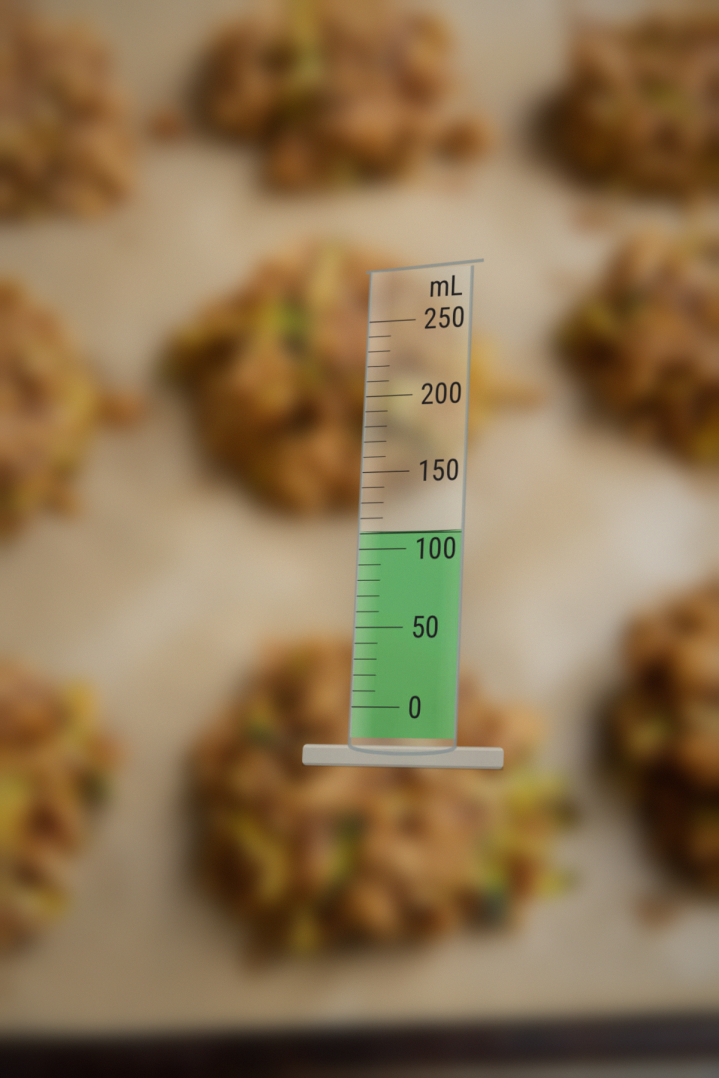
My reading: 110 mL
